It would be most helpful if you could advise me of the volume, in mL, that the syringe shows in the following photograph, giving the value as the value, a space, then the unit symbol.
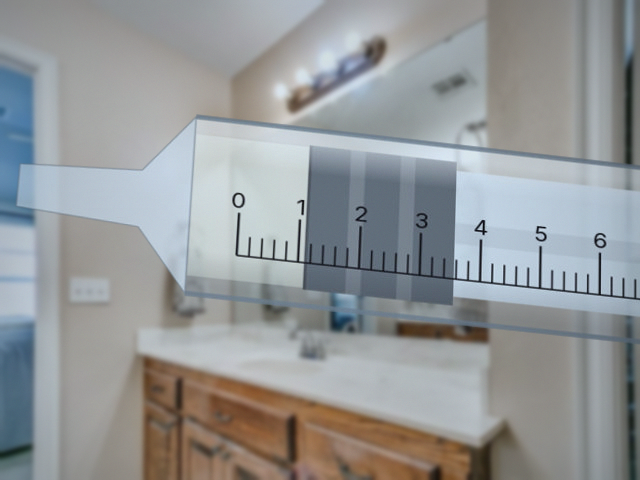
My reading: 1.1 mL
